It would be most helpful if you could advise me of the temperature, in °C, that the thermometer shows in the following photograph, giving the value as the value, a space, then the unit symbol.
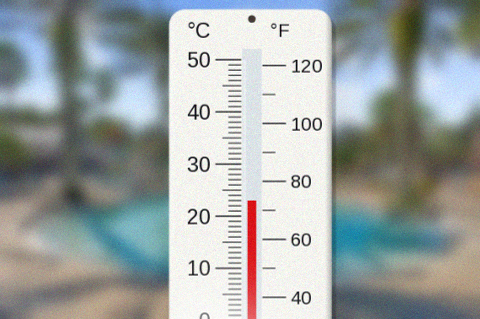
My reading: 23 °C
